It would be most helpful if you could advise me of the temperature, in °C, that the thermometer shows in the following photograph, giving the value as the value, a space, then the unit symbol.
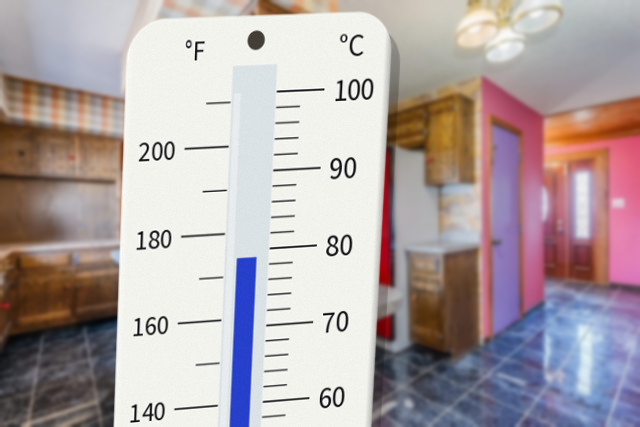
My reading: 79 °C
